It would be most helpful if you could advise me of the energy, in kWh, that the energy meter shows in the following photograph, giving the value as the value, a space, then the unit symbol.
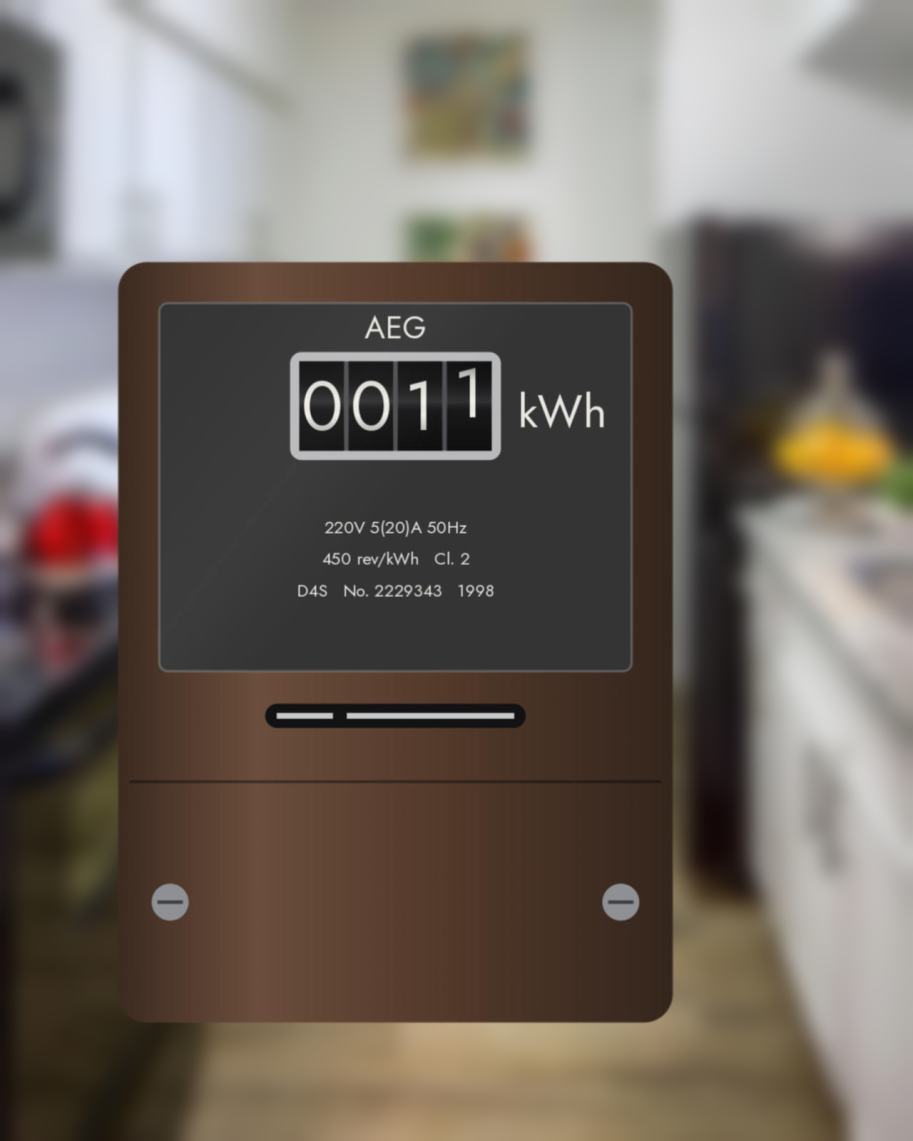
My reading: 11 kWh
